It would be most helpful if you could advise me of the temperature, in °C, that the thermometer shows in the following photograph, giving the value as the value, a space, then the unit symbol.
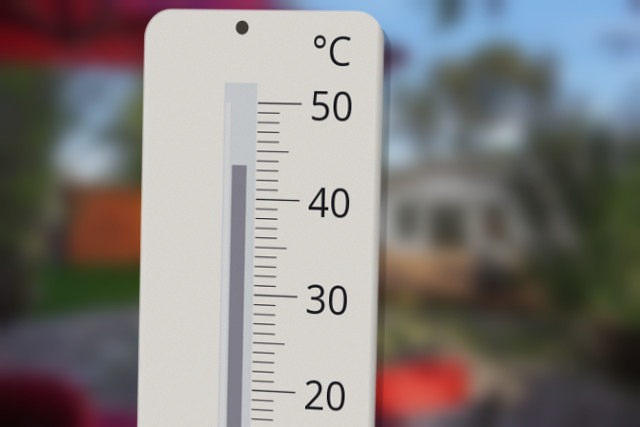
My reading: 43.5 °C
